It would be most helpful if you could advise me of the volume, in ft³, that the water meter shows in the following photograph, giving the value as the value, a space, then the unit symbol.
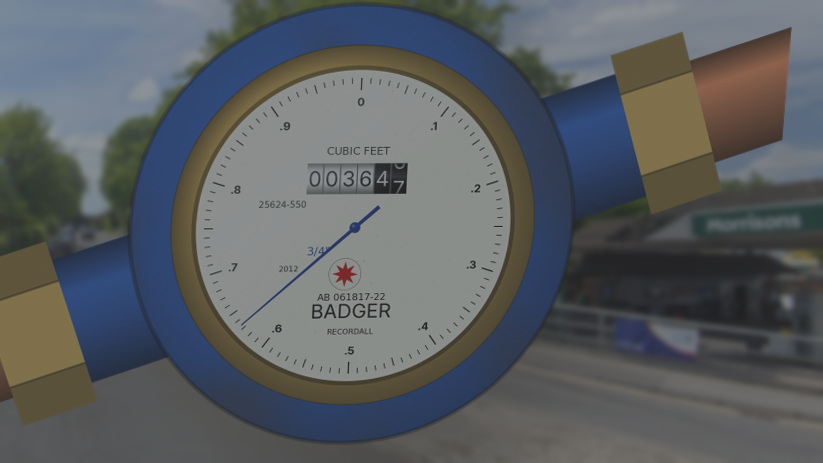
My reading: 3646.63 ft³
